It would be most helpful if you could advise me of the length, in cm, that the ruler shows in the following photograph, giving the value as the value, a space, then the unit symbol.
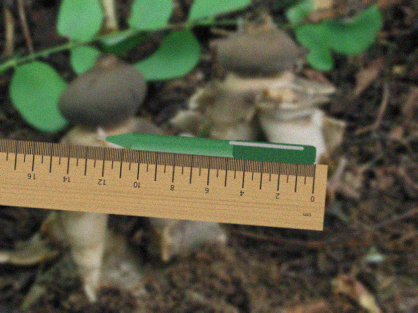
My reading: 12.5 cm
